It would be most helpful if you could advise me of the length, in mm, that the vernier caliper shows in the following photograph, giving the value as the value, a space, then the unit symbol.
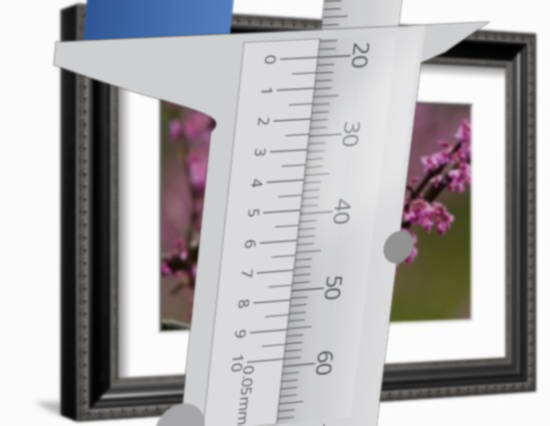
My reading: 20.0 mm
